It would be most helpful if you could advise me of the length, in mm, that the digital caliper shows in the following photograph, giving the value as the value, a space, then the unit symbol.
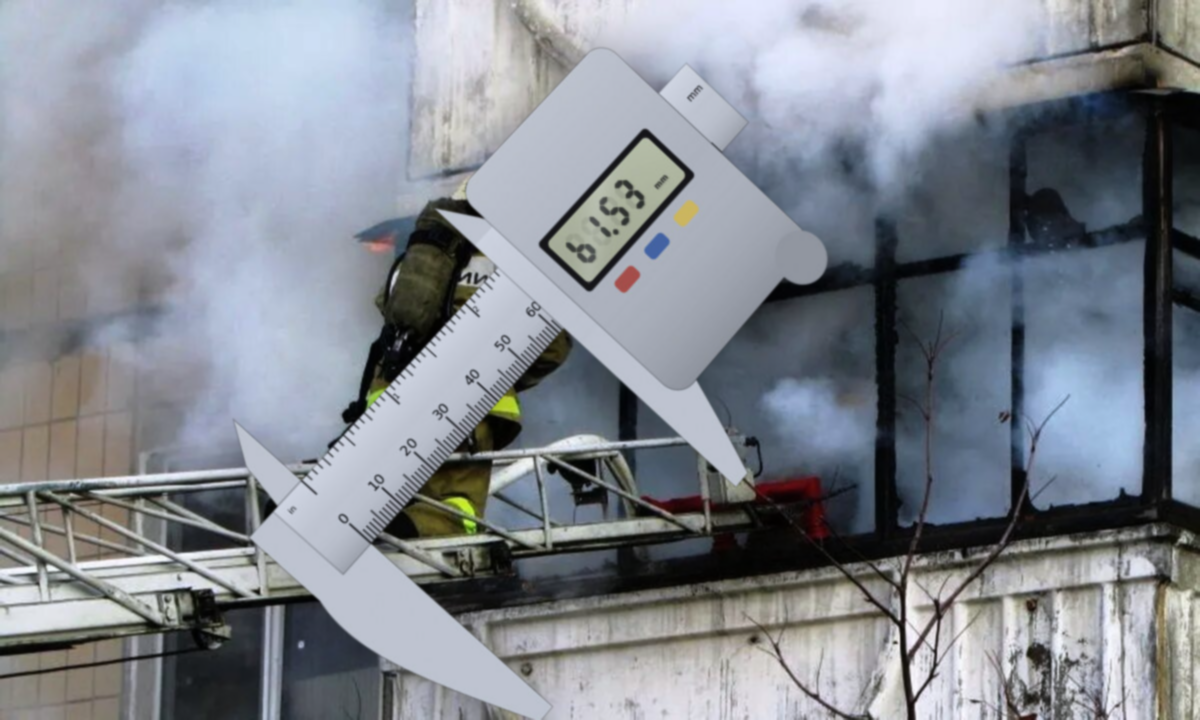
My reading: 61.53 mm
